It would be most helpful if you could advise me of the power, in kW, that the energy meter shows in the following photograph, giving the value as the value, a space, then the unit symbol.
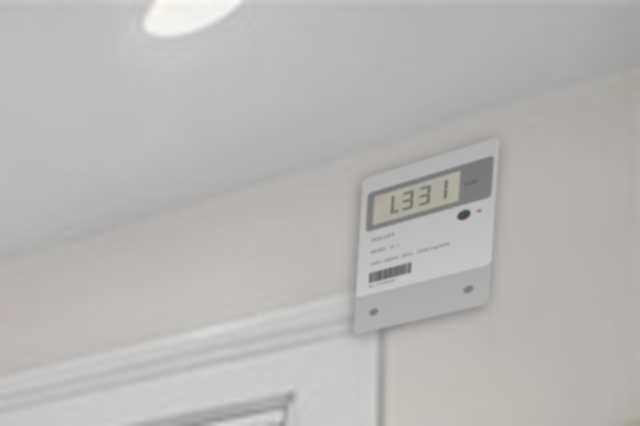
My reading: 1.331 kW
